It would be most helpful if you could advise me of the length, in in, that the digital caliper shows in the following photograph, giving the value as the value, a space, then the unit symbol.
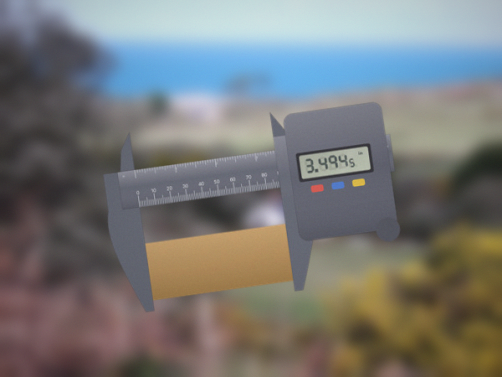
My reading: 3.4945 in
